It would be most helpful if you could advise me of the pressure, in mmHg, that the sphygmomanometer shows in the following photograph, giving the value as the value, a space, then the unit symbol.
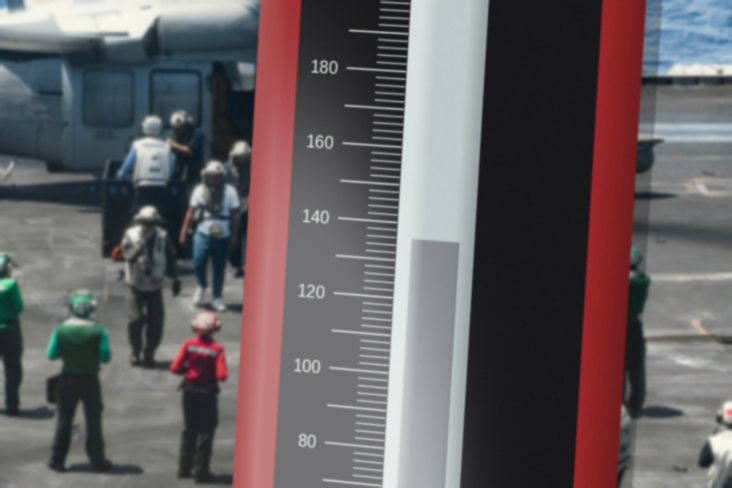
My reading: 136 mmHg
